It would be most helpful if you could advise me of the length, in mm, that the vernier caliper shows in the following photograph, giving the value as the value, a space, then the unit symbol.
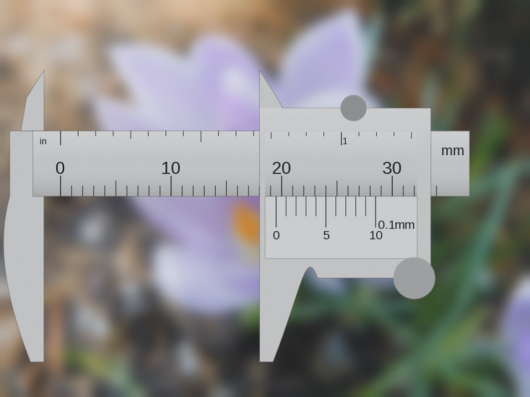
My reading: 19.5 mm
